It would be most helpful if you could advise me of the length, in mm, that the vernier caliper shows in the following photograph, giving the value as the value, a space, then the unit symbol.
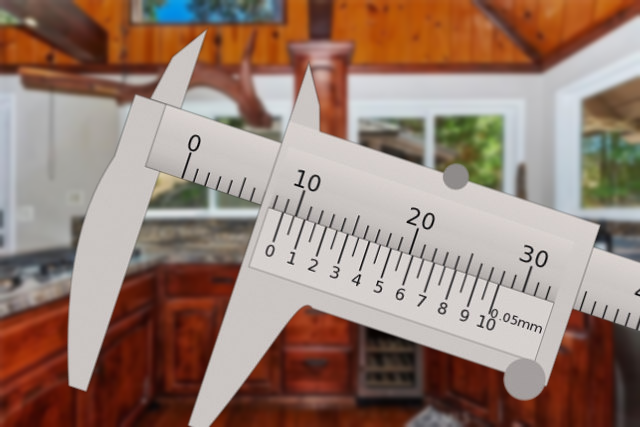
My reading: 8.9 mm
